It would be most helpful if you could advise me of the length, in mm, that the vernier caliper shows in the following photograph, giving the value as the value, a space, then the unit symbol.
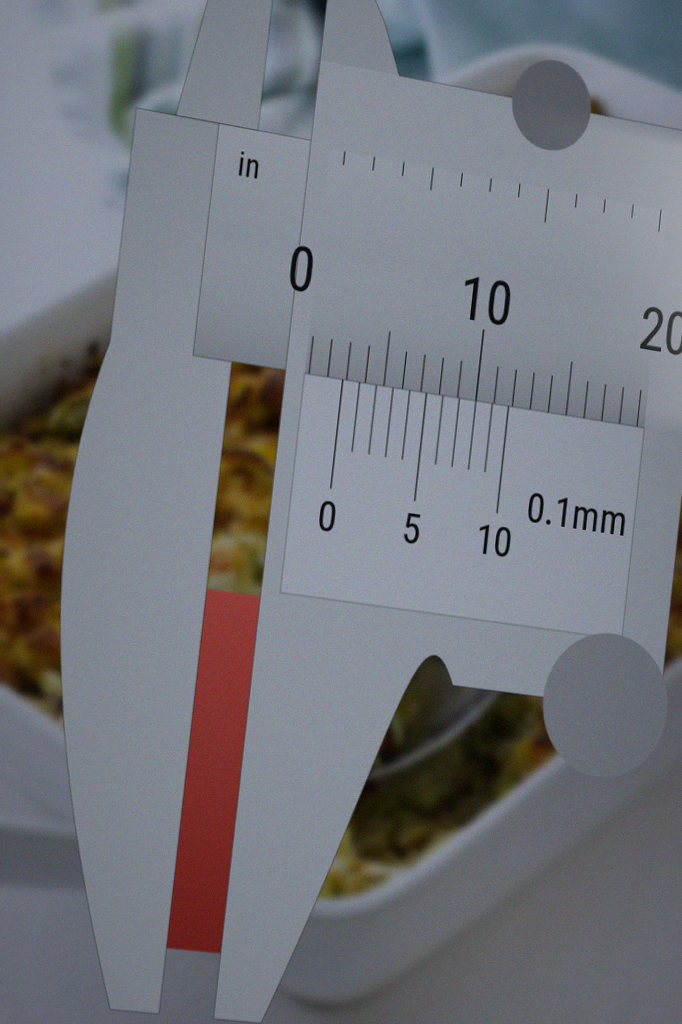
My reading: 2.8 mm
